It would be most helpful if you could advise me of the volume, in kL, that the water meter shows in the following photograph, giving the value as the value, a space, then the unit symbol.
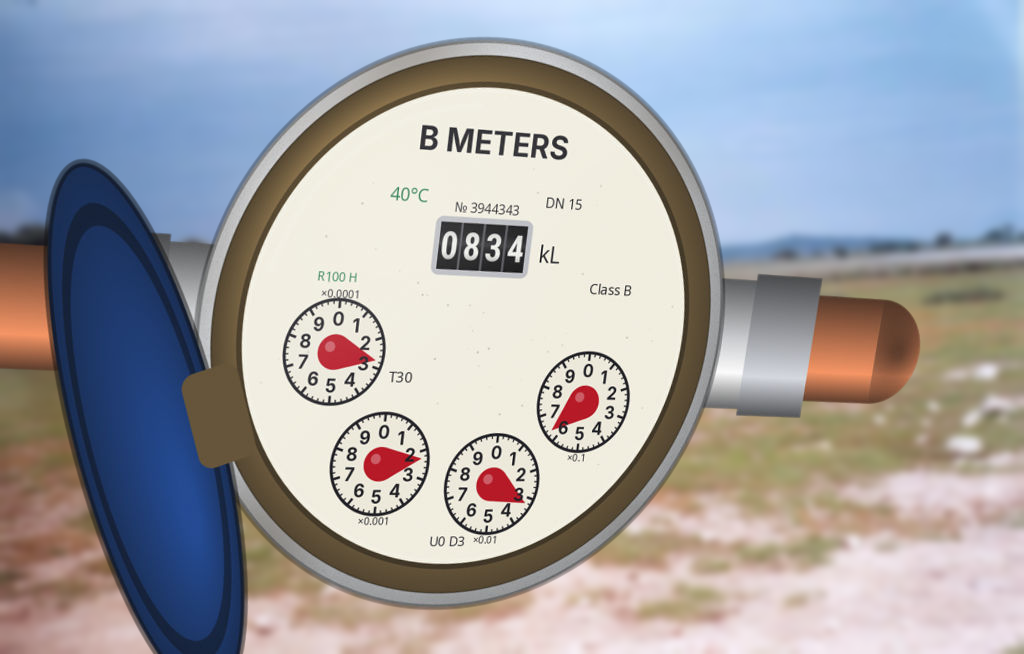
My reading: 834.6322 kL
